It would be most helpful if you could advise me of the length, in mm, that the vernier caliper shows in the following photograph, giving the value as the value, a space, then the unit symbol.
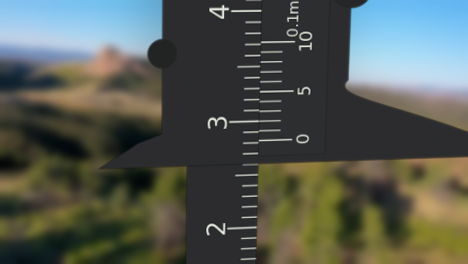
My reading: 28.2 mm
